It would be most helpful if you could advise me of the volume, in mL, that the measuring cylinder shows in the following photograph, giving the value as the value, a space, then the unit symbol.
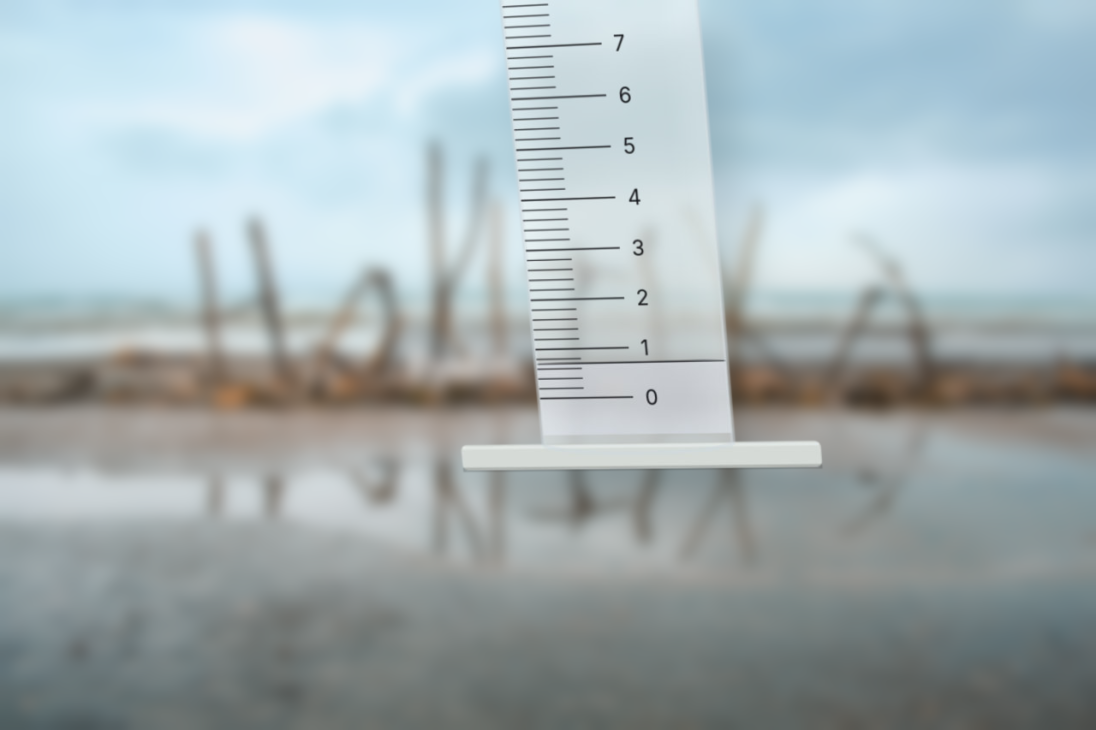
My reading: 0.7 mL
